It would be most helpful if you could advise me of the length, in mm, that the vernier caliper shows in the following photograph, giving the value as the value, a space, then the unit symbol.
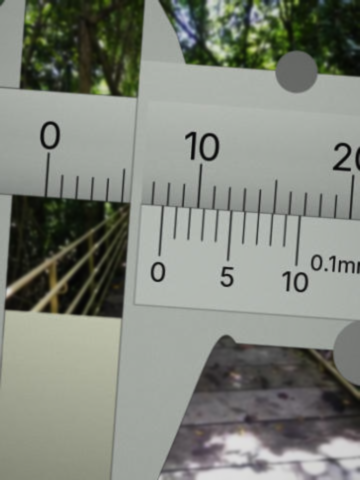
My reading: 7.7 mm
